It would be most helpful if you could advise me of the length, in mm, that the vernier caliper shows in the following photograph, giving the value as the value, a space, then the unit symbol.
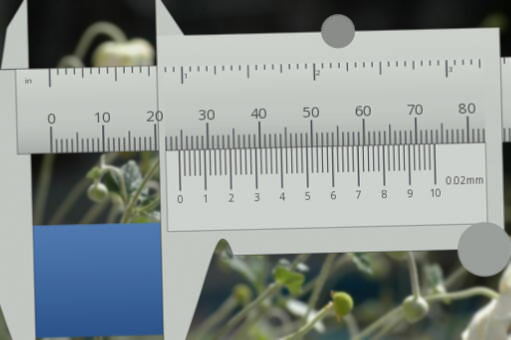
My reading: 24.5 mm
